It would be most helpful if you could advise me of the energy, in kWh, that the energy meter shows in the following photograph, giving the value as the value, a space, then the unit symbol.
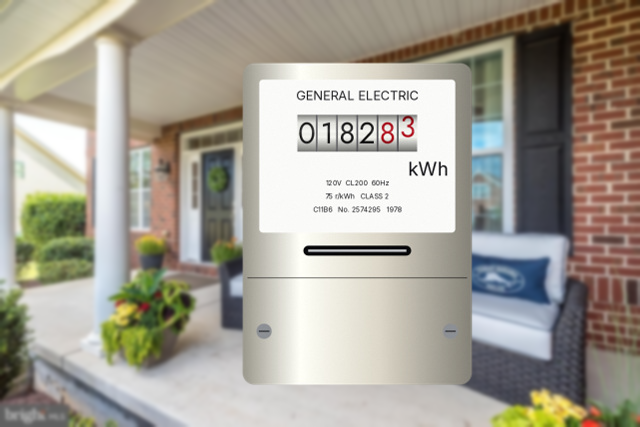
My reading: 182.83 kWh
